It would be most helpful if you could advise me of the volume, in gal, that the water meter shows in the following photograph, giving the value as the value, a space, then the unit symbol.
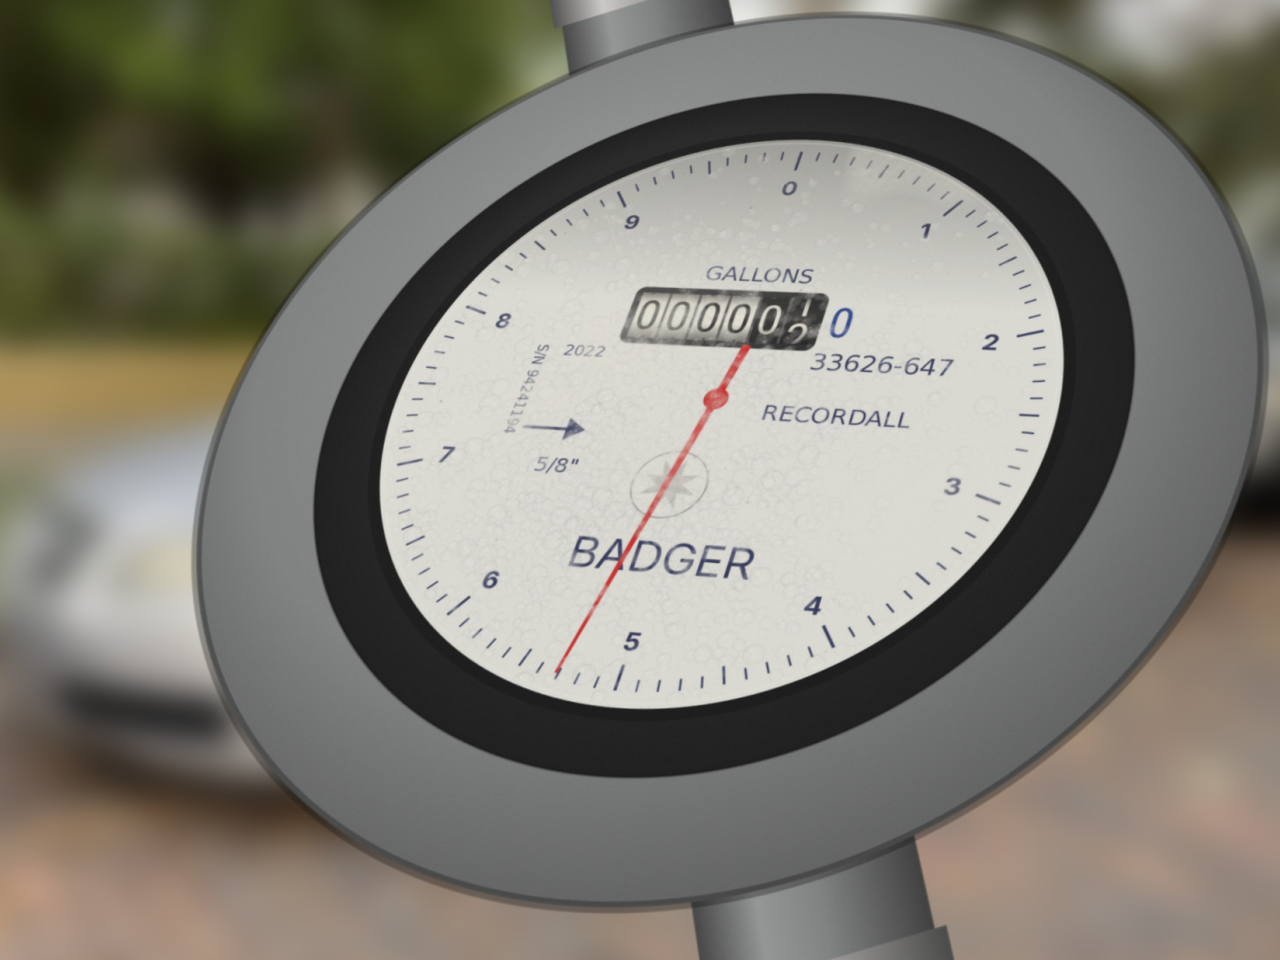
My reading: 15.3 gal
